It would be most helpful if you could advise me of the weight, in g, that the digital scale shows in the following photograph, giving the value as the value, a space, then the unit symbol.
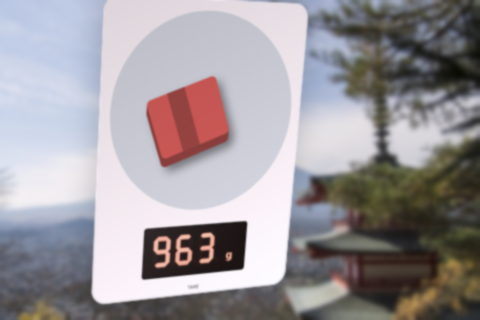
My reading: 963 g
